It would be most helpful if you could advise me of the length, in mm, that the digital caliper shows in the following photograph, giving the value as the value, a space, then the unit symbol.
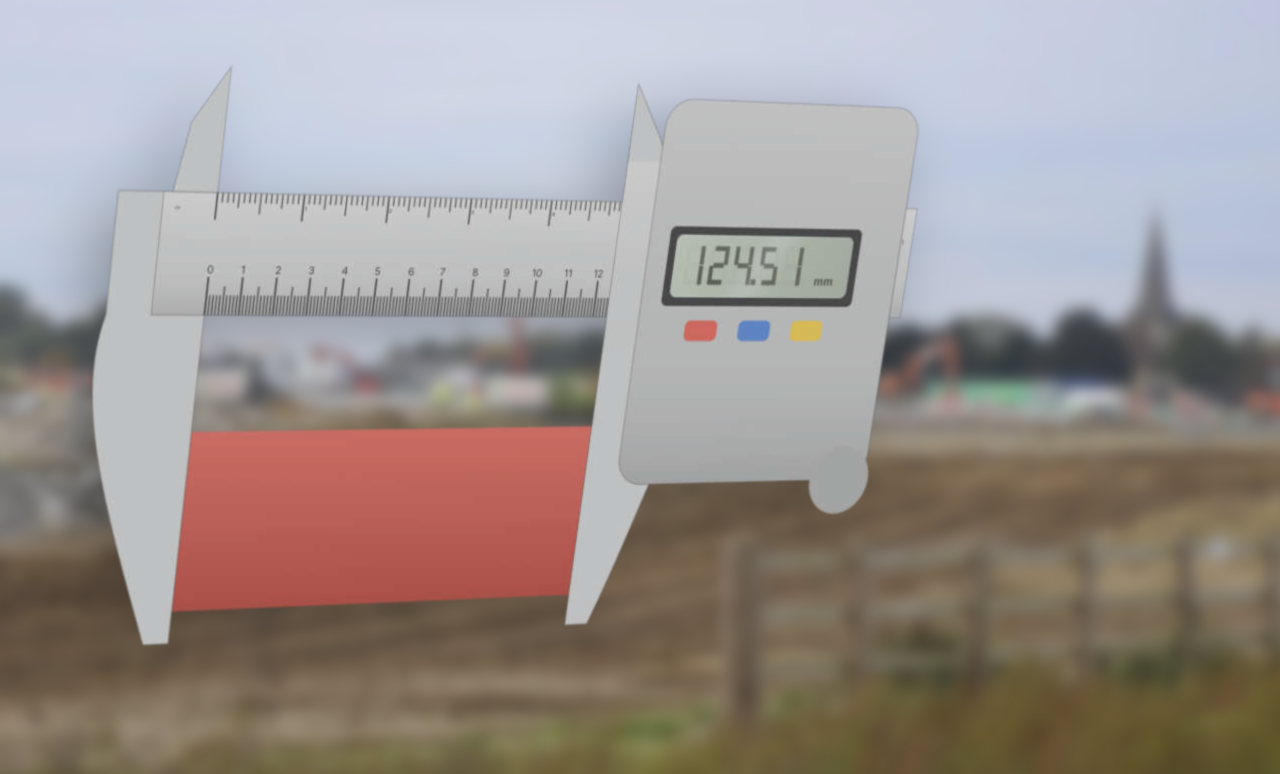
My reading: 124.51 mm
